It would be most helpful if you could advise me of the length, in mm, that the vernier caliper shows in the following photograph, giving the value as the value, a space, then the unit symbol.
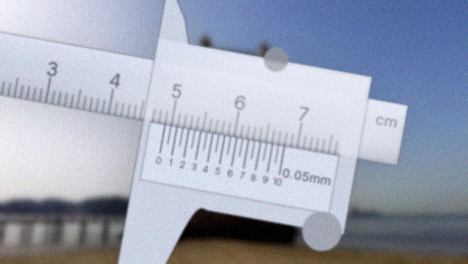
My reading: 49.0 mm
